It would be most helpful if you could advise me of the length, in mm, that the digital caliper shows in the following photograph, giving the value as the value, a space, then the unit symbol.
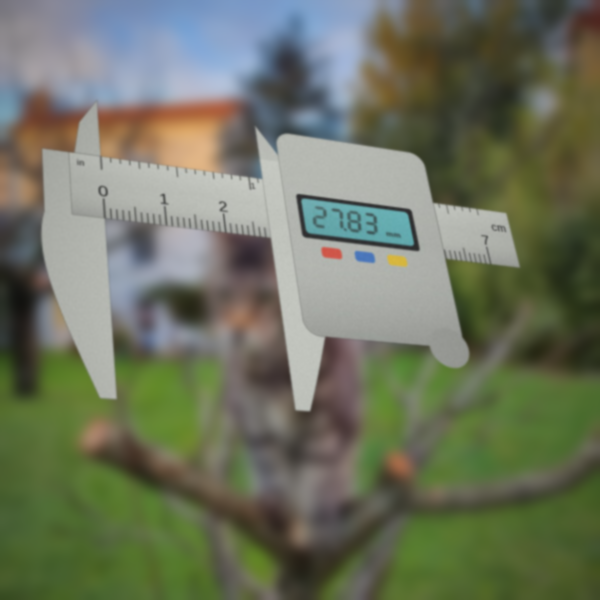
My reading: 27.83 mm
